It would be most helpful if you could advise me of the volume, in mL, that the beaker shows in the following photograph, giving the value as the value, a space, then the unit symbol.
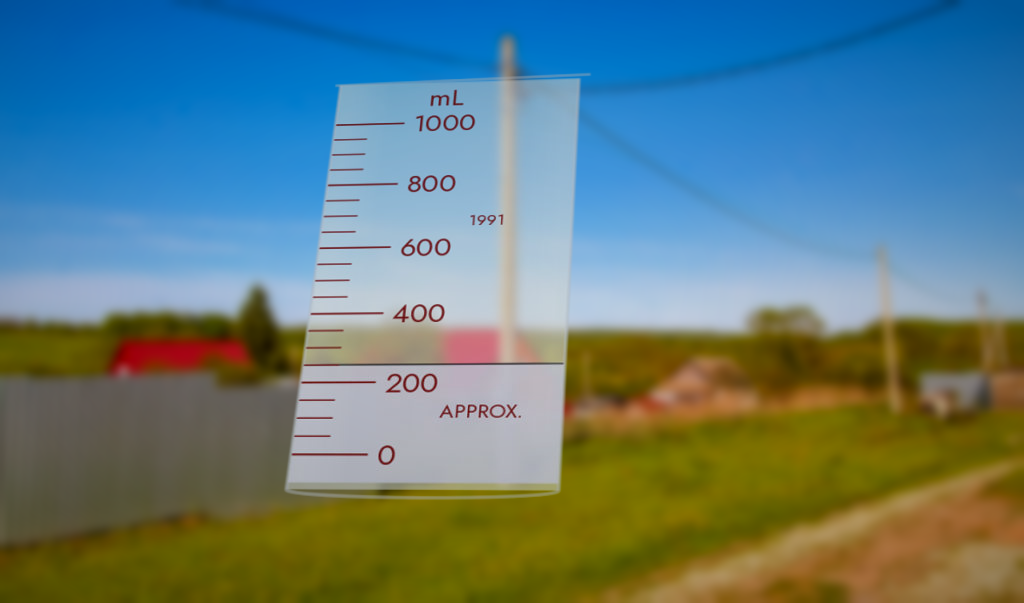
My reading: 250 mL
